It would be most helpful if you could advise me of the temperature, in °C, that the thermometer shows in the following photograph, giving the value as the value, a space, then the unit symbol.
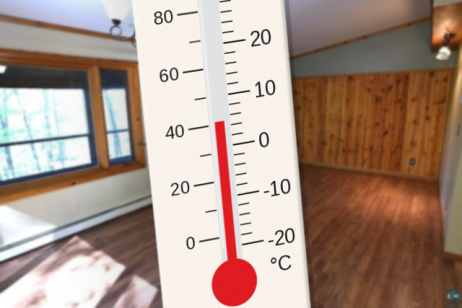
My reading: 5 °C
